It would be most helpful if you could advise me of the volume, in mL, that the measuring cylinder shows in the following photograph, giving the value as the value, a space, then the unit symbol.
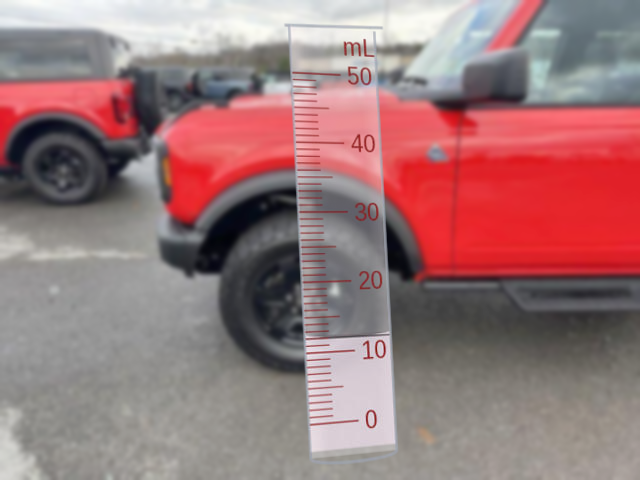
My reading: 12 mL
